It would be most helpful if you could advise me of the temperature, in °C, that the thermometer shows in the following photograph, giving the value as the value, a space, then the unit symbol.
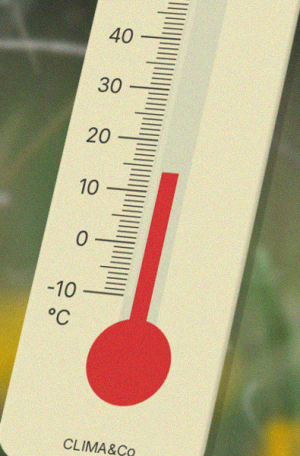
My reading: 14 °C
